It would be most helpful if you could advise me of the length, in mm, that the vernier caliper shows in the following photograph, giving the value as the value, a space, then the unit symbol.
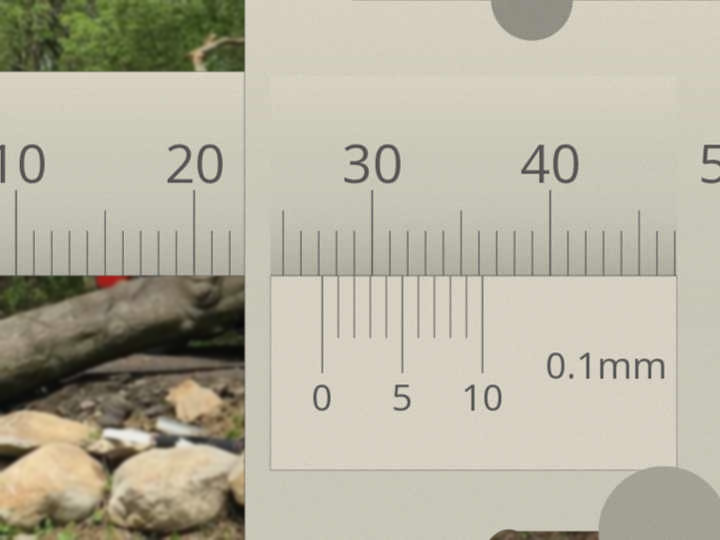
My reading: 27.2 mm
